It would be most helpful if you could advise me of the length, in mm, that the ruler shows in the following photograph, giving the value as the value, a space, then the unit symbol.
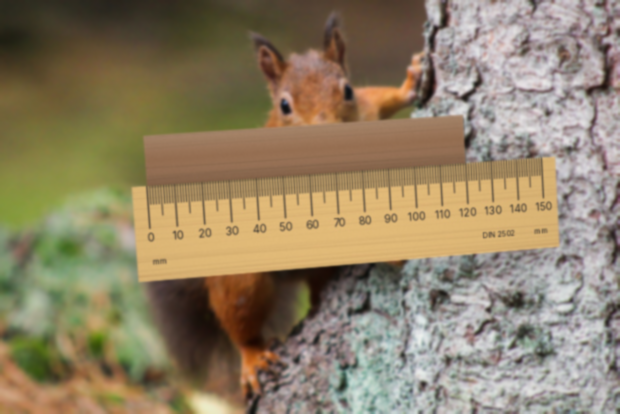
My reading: 120 mm
